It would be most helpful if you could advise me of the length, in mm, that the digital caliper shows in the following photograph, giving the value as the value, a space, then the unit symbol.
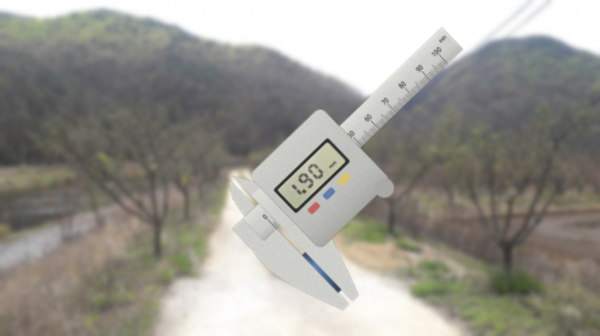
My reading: 1.90 mm
